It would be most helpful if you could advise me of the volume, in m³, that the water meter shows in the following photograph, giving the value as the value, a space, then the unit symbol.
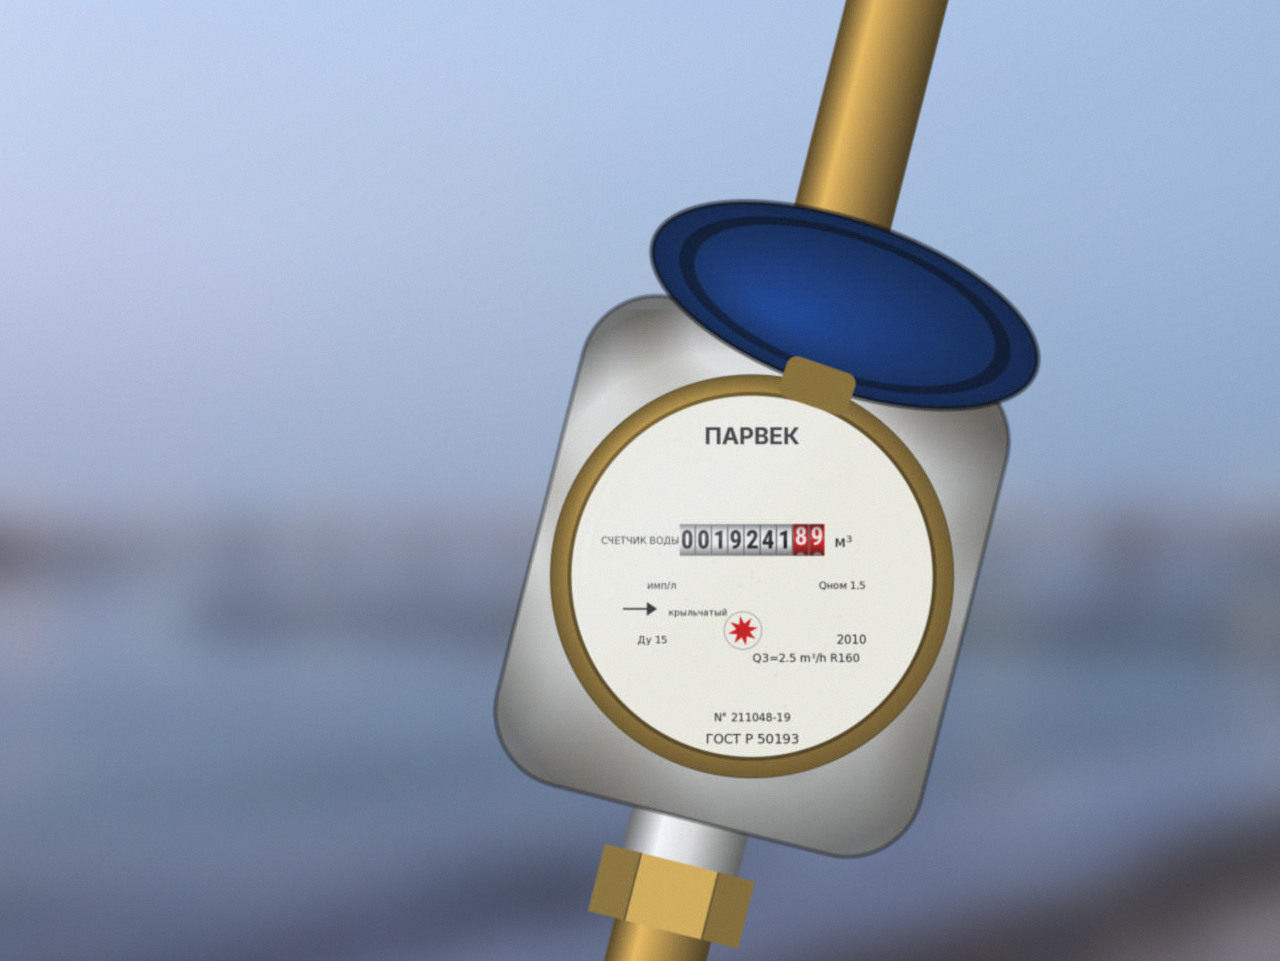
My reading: 19241.89 m³
